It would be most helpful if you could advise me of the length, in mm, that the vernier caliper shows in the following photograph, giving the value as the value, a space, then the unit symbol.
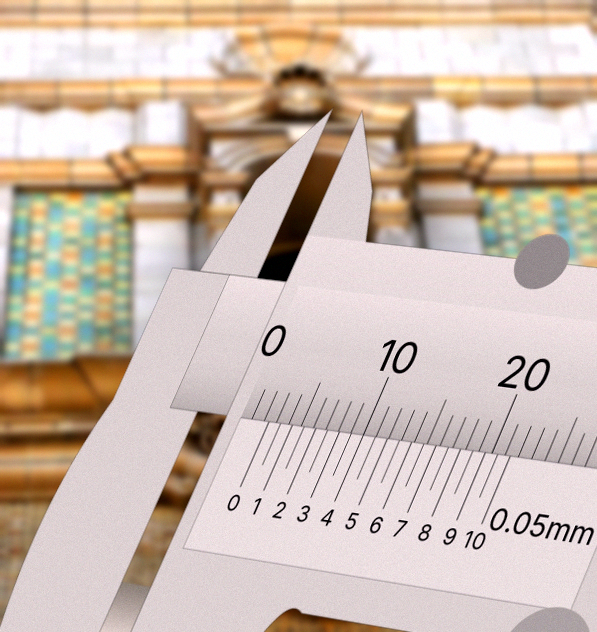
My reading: 2.4 mm
